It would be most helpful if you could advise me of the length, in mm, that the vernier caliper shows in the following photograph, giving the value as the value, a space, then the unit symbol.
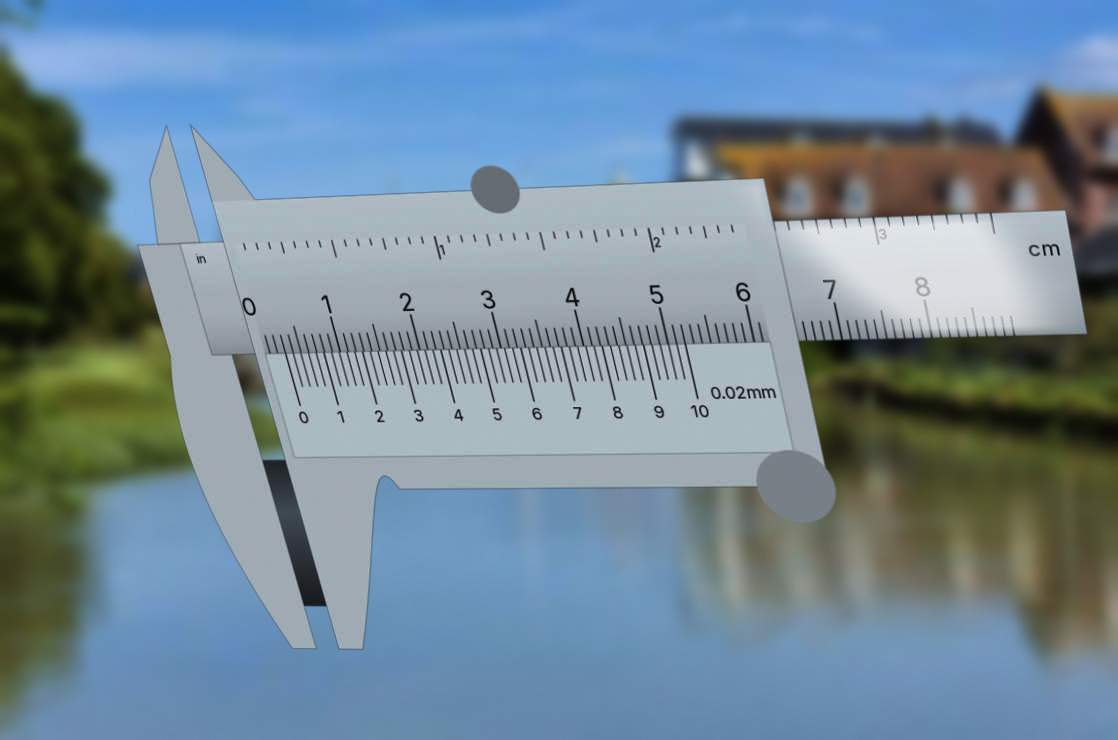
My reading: 3.0 mm
